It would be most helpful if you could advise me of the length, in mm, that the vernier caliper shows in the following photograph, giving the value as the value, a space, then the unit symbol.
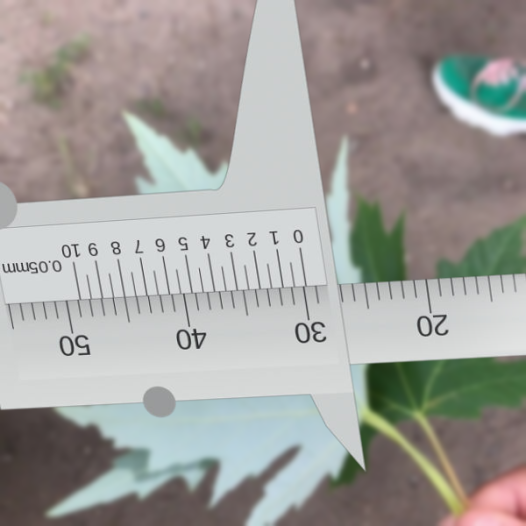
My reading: 29.8 mm
